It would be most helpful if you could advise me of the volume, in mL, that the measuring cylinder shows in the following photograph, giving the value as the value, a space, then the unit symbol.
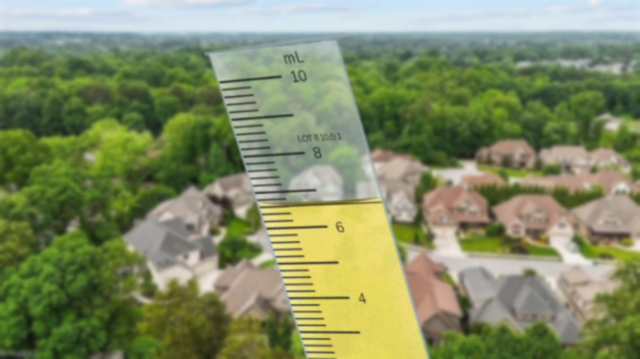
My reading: 6.6 mL
